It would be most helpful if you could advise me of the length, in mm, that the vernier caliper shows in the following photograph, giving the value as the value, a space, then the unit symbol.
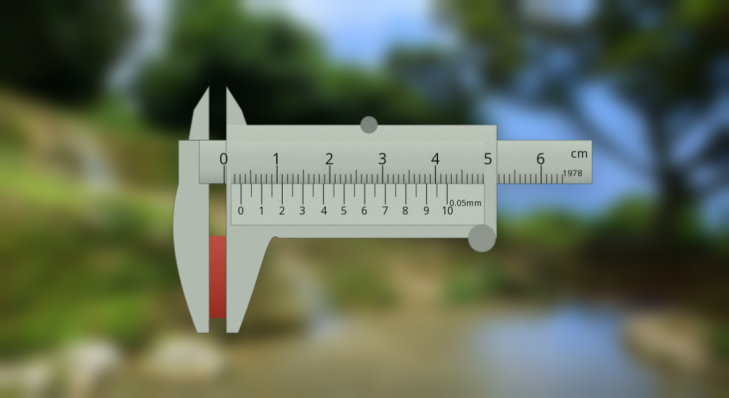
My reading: 3.2 mm
